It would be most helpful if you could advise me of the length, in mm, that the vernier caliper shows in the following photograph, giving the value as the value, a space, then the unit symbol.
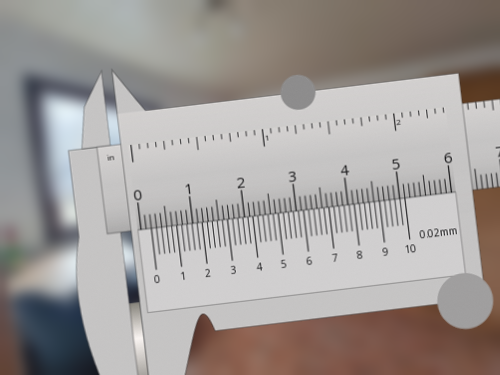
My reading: 2.0 mm
